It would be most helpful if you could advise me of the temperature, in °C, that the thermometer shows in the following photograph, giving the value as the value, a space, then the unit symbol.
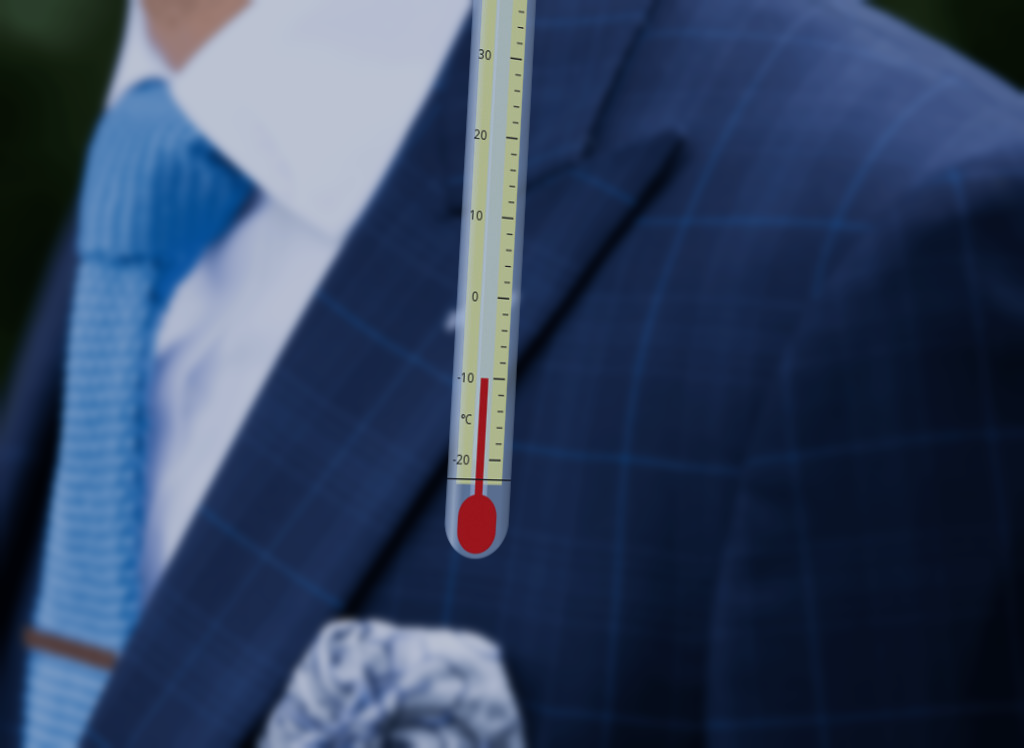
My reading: -10 °C
